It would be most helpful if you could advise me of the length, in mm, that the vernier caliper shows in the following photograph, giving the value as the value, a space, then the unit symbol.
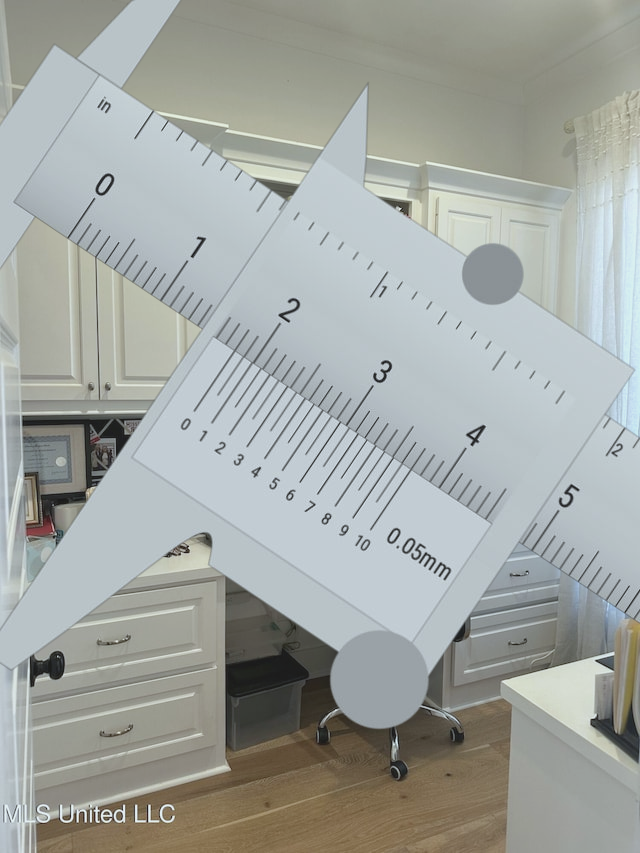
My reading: 18.0 mm
